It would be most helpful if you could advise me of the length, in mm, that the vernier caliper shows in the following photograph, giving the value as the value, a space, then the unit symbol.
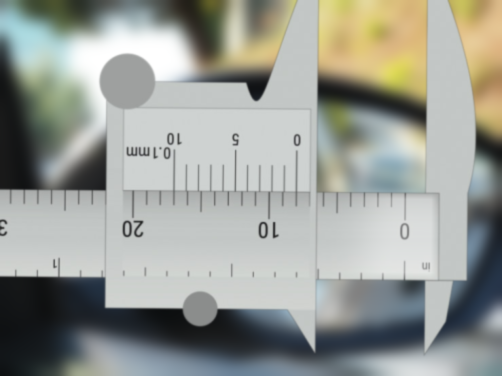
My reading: 8.0 mm
